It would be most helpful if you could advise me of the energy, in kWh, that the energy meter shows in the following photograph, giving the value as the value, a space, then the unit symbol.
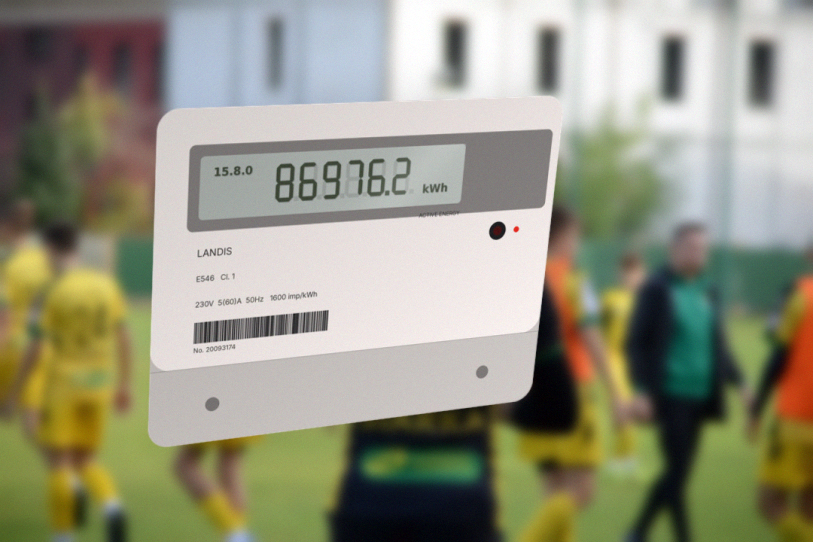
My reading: 86976.2 kWh
